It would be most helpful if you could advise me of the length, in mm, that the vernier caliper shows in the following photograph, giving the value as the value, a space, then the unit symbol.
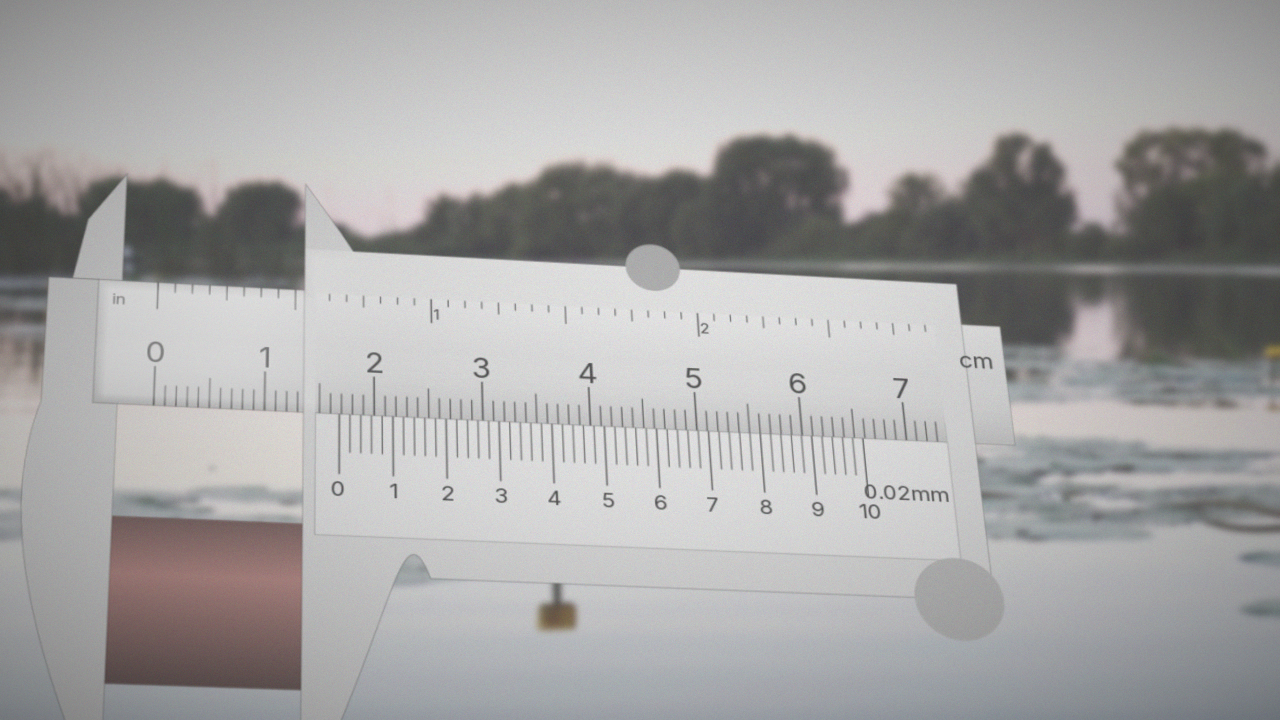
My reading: 16.8 mm
